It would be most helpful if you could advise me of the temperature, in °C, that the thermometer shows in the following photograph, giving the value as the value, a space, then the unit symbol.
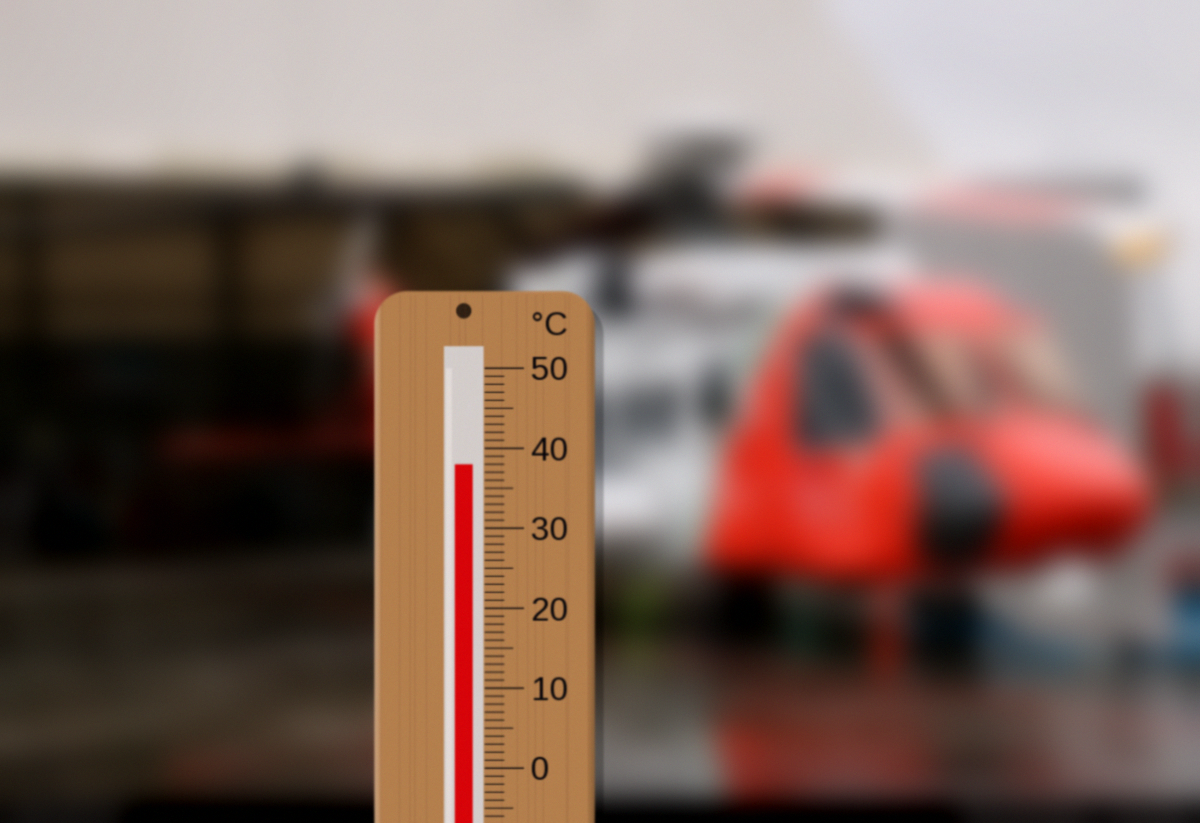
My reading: 38 °C
